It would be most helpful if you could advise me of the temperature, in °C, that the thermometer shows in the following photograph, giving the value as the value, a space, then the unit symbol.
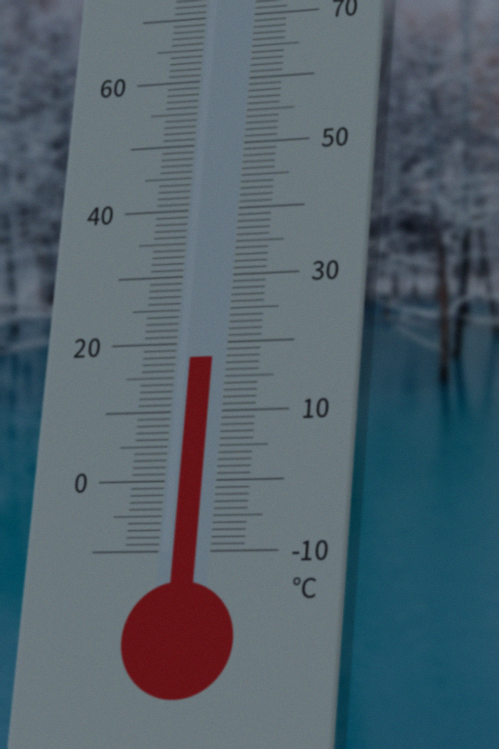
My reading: 18 °C
